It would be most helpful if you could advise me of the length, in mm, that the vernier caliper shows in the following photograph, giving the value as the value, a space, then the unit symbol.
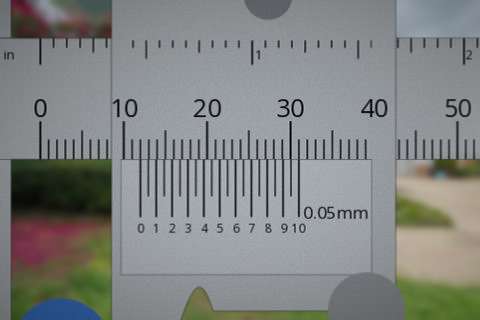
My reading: 12.0 mm
